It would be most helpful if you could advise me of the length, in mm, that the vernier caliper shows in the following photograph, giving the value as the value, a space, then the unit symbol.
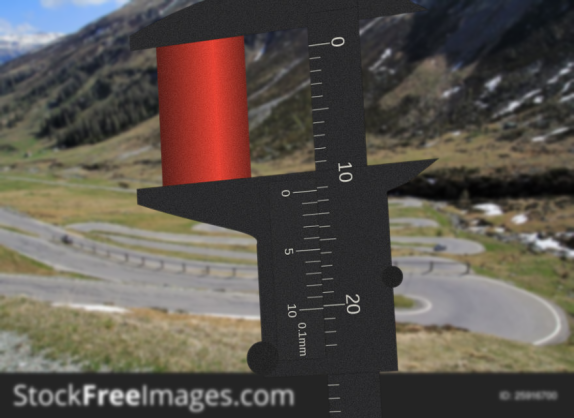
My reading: 11.2 mm
